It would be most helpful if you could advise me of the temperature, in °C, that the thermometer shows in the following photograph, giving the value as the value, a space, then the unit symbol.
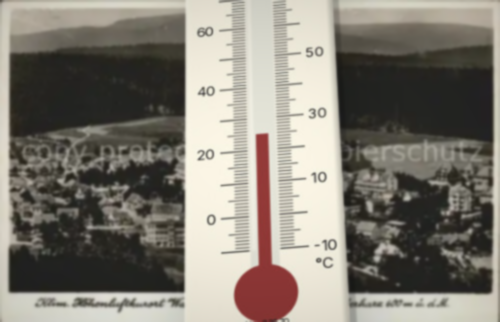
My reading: 25 °C
